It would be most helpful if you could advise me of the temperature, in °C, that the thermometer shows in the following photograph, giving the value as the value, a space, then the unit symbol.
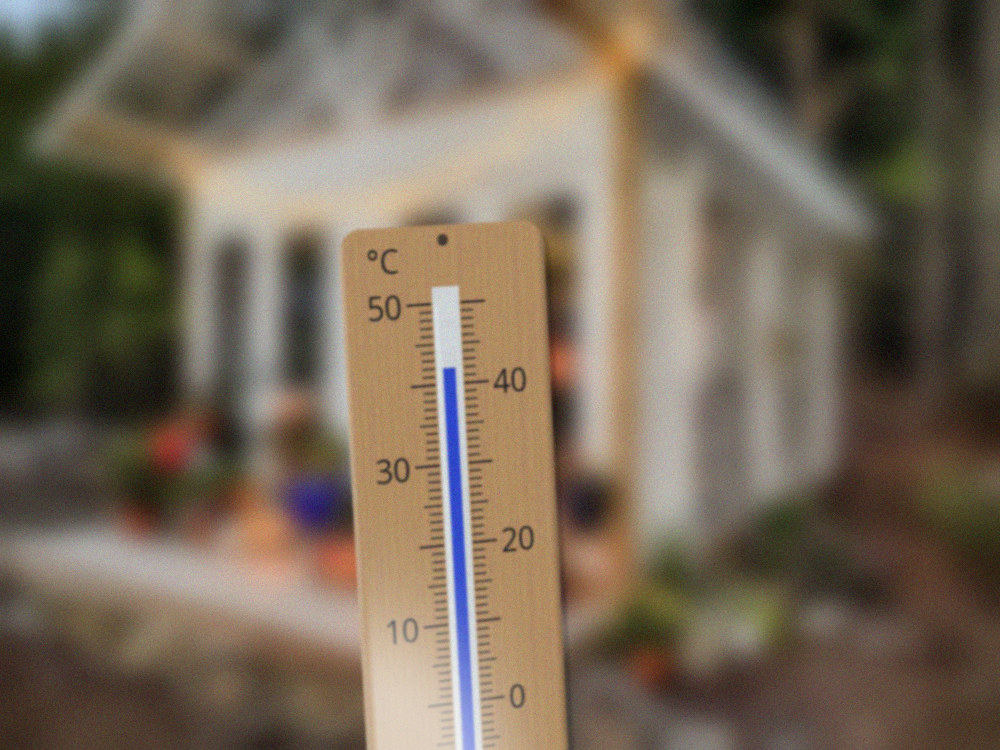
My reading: 42 °C
